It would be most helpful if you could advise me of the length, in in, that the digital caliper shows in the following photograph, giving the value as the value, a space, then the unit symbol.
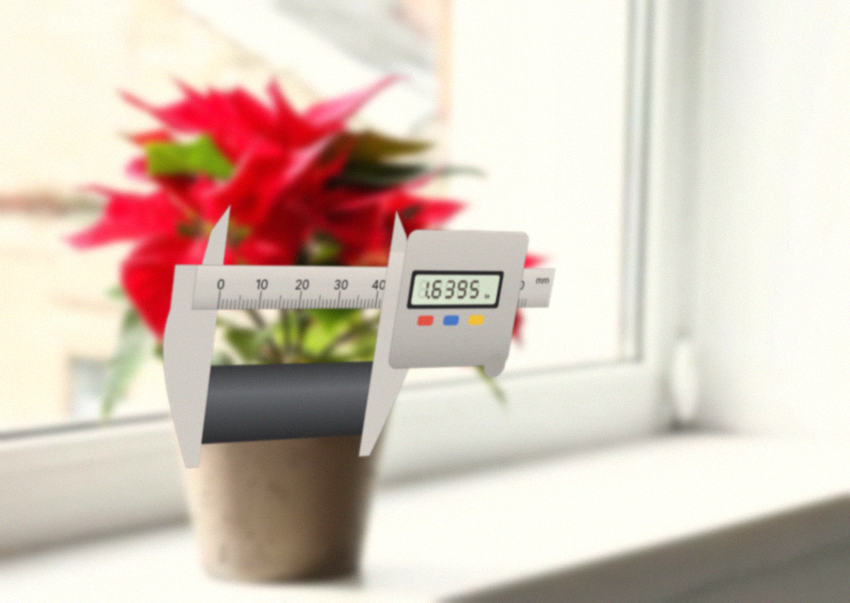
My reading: 1.6395 in
